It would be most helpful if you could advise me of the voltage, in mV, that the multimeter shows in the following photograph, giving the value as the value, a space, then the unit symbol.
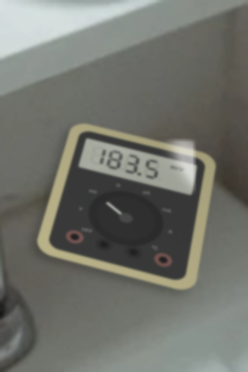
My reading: 183.5 mV
